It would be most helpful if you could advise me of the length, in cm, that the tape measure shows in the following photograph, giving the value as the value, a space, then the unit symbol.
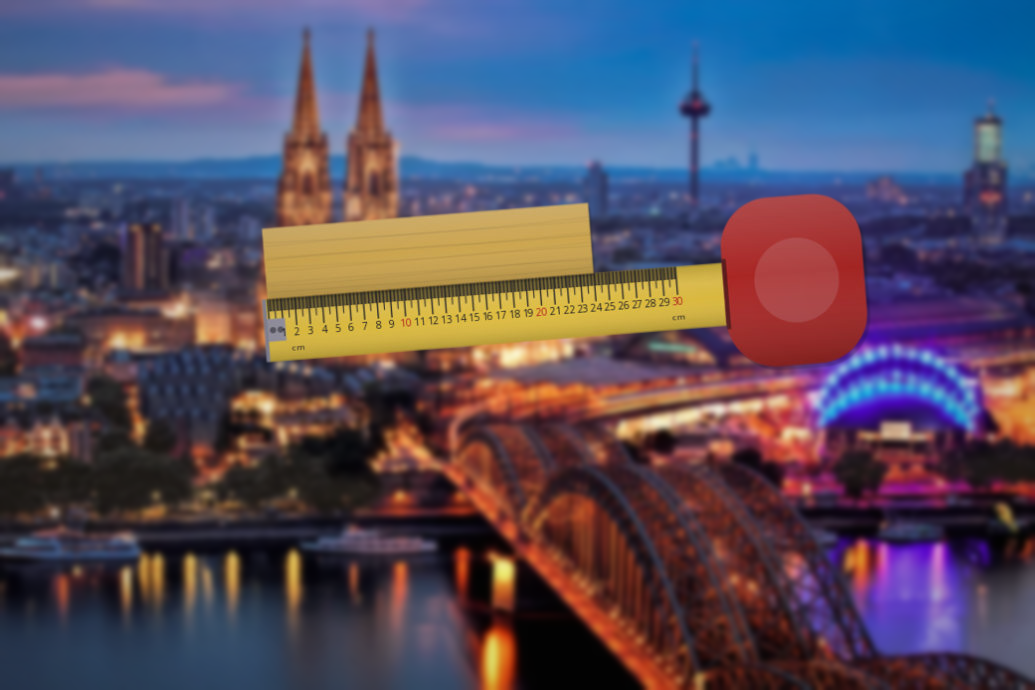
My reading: 24 cm
